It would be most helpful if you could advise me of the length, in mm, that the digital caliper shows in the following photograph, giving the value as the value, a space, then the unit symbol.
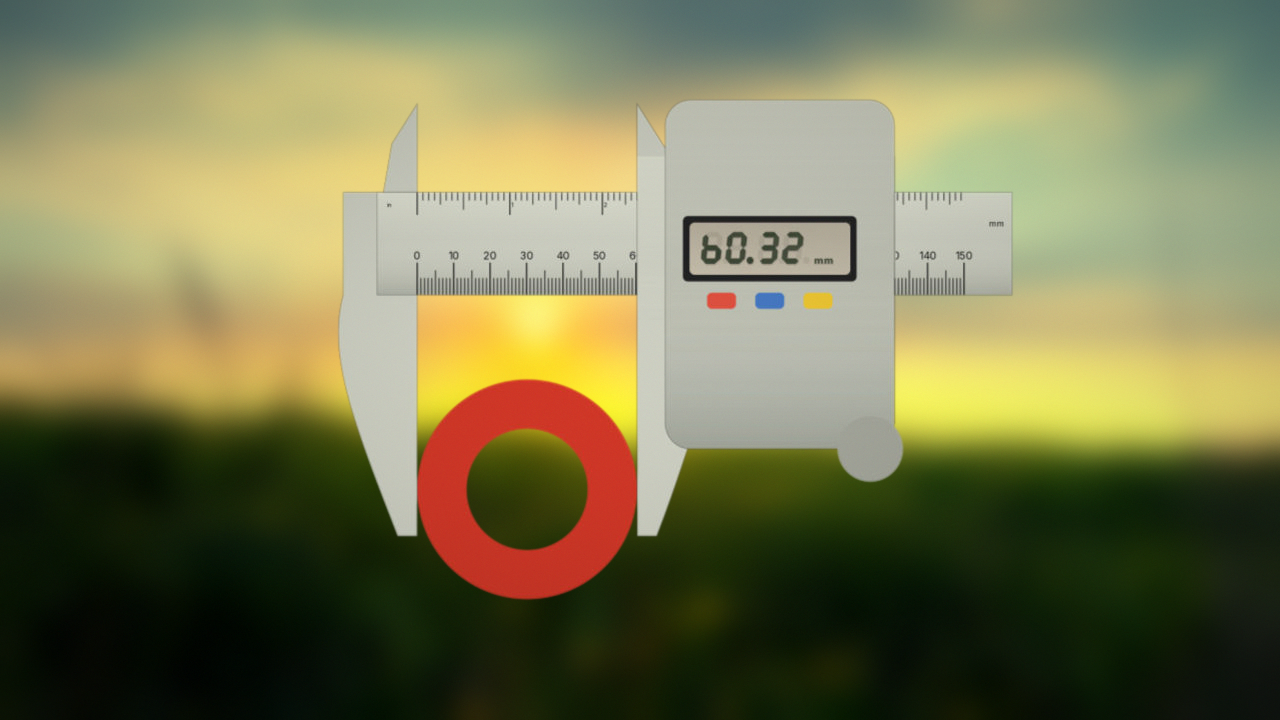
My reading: 60.32 mm
